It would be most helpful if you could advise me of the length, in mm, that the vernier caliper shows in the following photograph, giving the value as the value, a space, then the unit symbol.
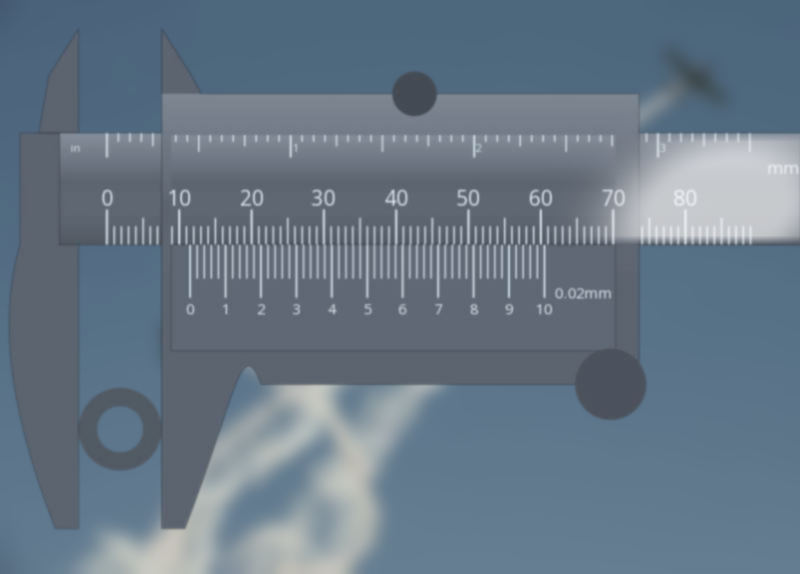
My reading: 11.5 mm
